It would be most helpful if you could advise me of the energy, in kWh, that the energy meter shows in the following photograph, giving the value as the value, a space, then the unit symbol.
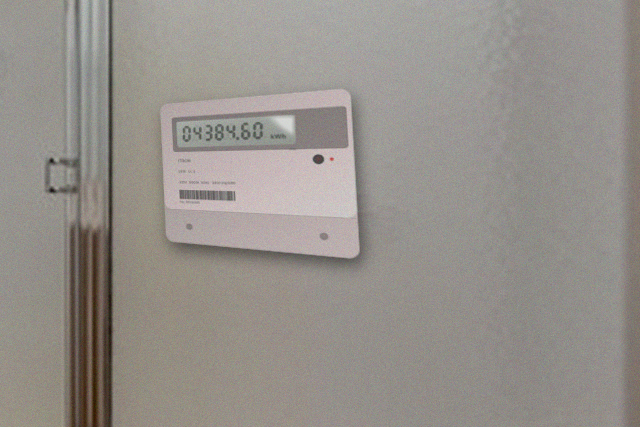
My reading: 4384.60 kWh
